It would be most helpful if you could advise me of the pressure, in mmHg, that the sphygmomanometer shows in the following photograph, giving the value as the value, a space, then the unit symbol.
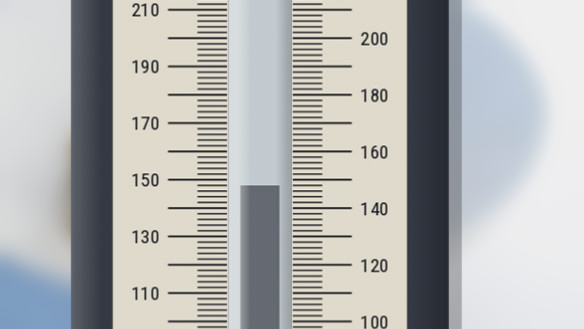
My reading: 148 mmHg
